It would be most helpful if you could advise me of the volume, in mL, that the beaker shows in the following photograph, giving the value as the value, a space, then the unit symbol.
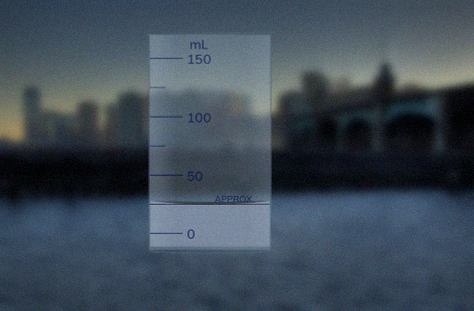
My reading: 25 mL
